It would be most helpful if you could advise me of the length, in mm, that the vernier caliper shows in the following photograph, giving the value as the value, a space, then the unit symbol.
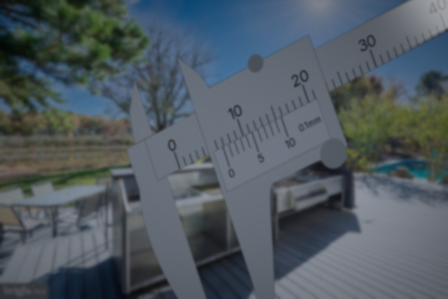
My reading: 6.8 mm
